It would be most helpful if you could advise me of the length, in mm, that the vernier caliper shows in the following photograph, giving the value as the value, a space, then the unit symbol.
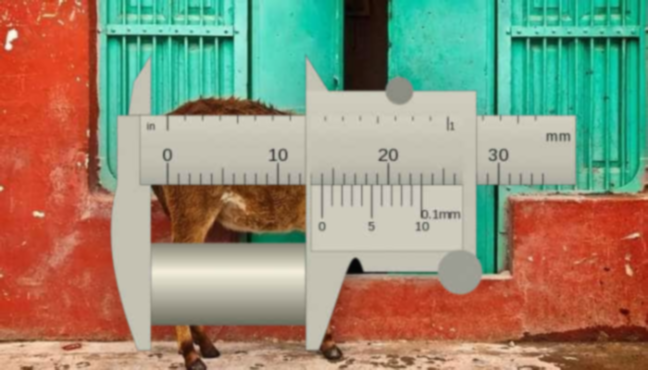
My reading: 14.0 mm
